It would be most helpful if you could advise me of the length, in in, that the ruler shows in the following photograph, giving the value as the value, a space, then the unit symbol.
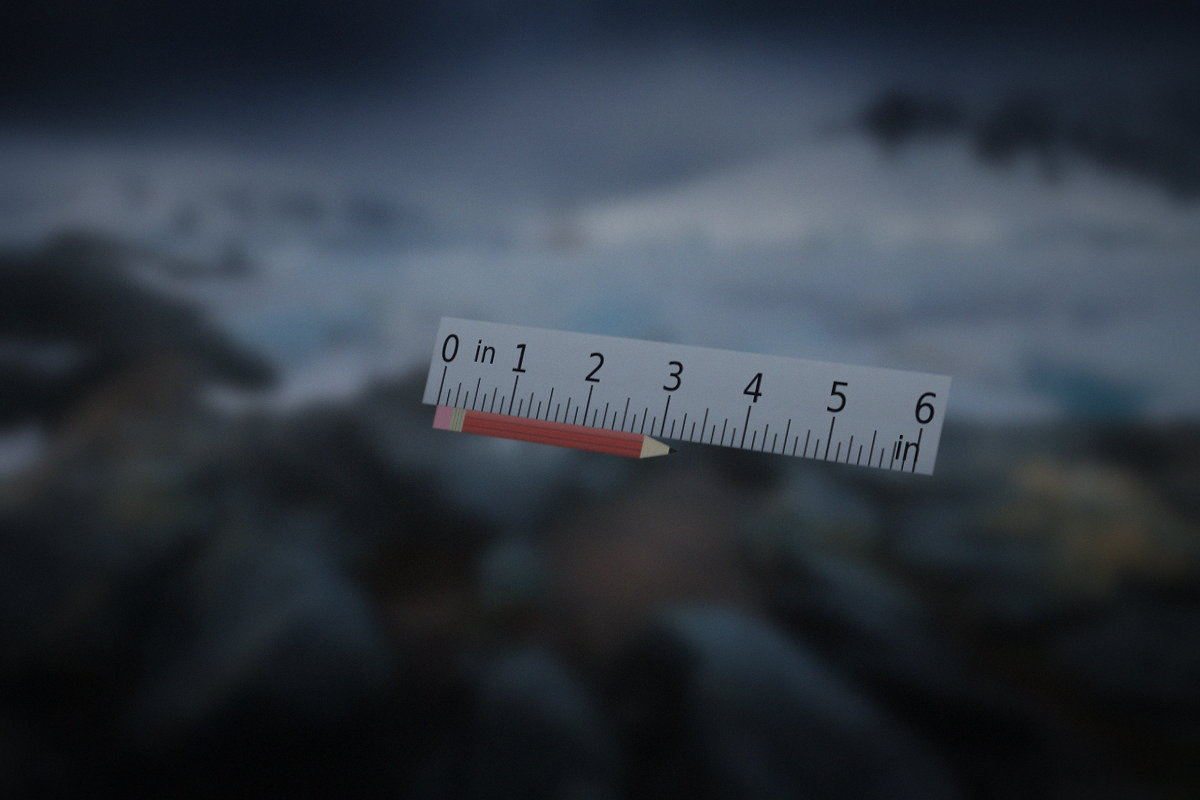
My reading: 3.25 in
